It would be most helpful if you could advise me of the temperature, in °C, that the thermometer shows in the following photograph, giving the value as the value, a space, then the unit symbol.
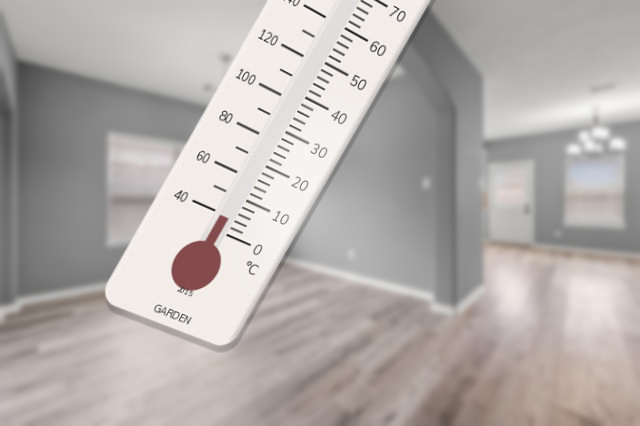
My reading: 4 °C
